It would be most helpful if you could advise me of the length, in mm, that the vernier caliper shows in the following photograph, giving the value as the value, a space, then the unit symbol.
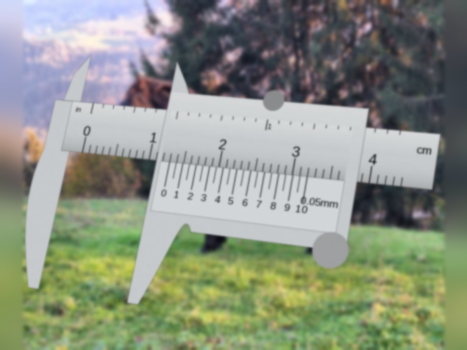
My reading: 13.0 mm
